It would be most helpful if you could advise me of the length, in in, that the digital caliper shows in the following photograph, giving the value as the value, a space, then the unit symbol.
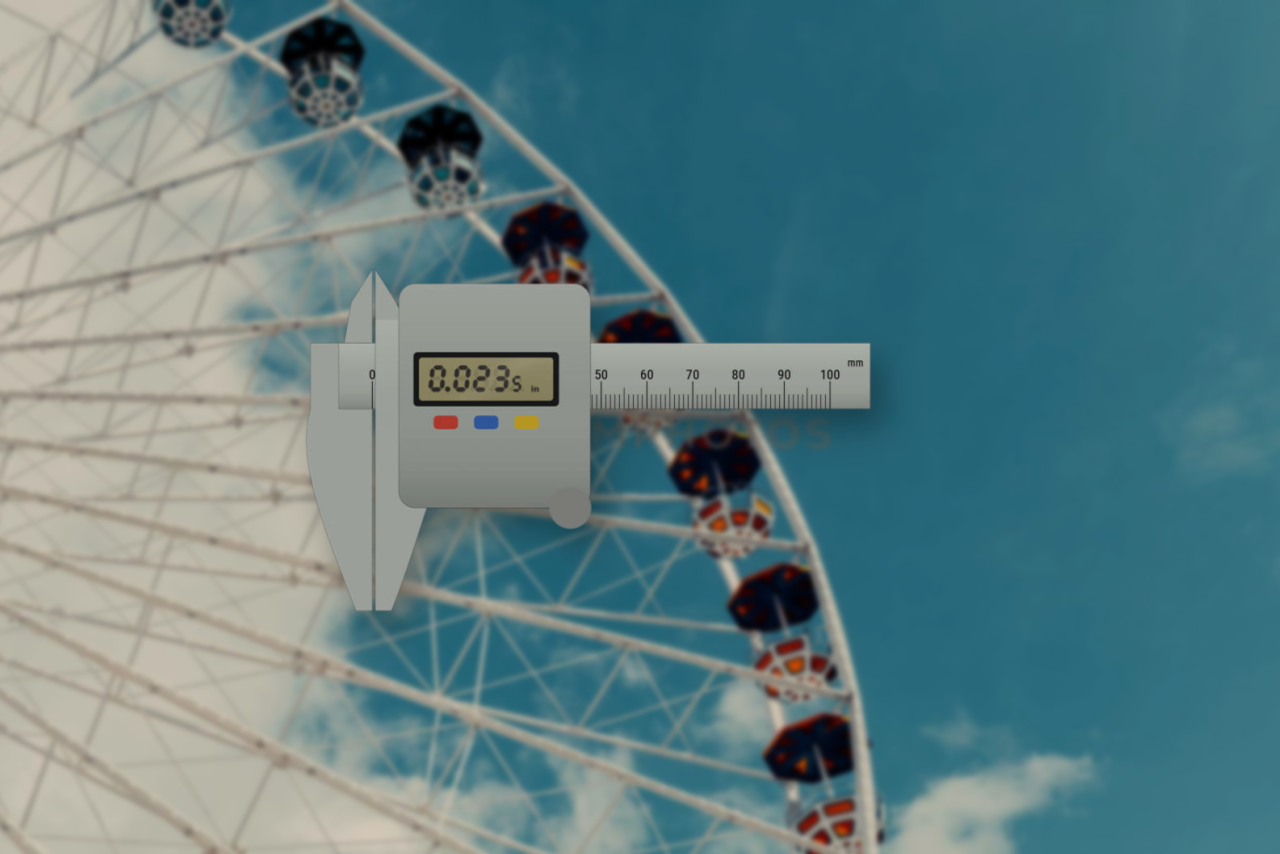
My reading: 0.0235 in
